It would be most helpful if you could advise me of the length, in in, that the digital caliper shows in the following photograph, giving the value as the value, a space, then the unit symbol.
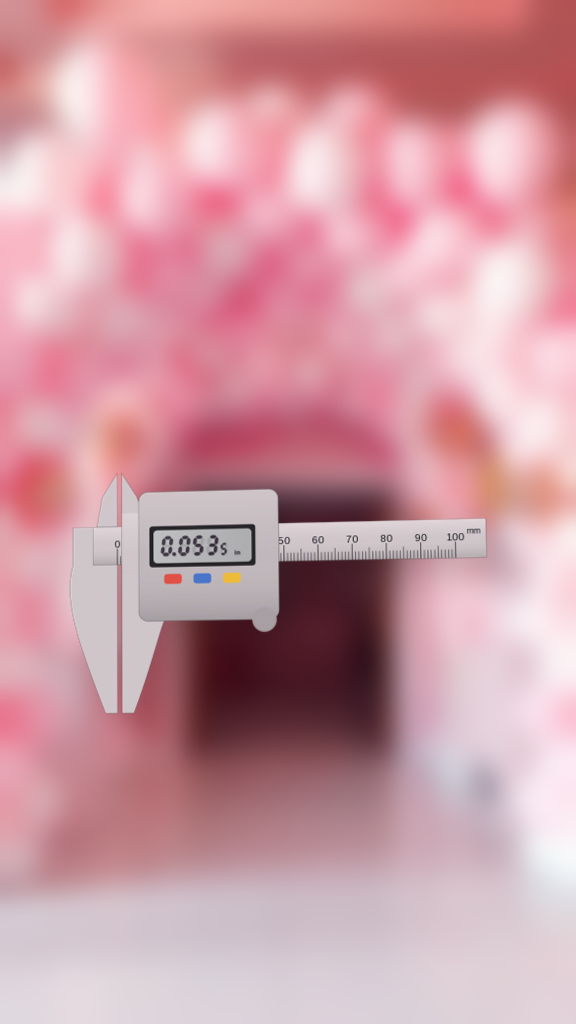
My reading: 0.0535 in
